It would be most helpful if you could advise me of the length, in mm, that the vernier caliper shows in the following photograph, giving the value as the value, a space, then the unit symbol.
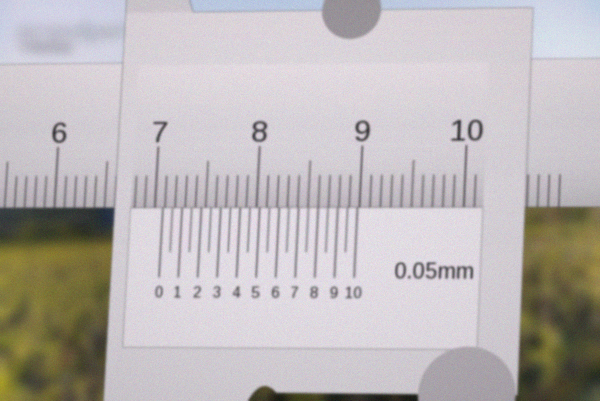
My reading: 70.8 mm
